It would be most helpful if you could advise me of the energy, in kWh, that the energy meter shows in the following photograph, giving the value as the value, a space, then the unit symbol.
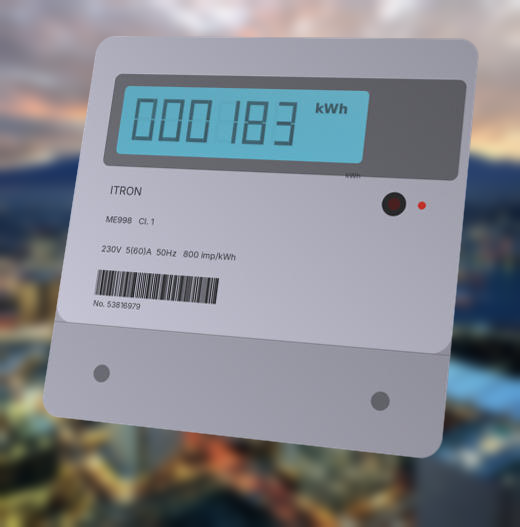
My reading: 183 kWh
